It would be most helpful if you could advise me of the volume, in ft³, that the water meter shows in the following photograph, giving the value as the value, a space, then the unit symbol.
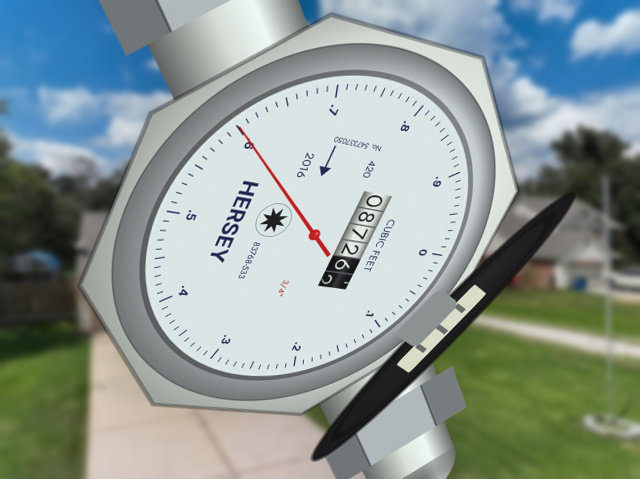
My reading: 87261.60 ft³
